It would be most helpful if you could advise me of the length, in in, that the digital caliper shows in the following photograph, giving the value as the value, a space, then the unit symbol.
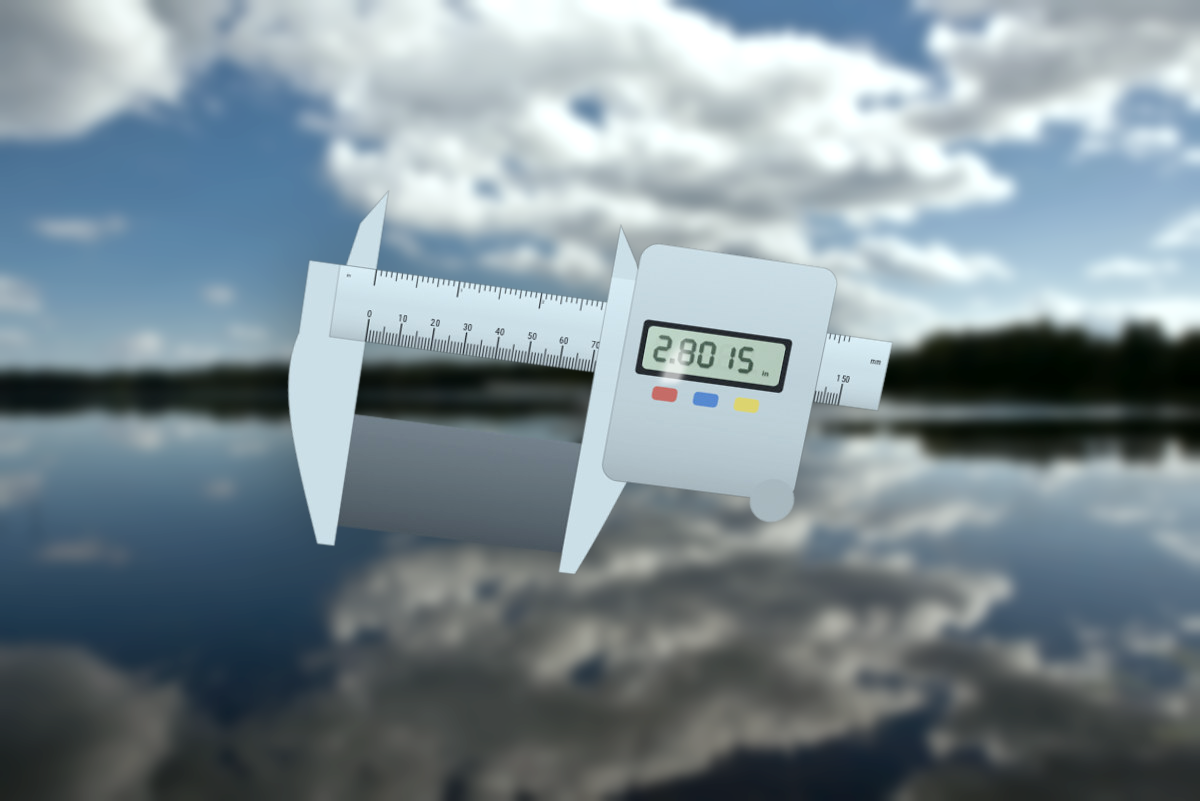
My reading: 2.8015 in
